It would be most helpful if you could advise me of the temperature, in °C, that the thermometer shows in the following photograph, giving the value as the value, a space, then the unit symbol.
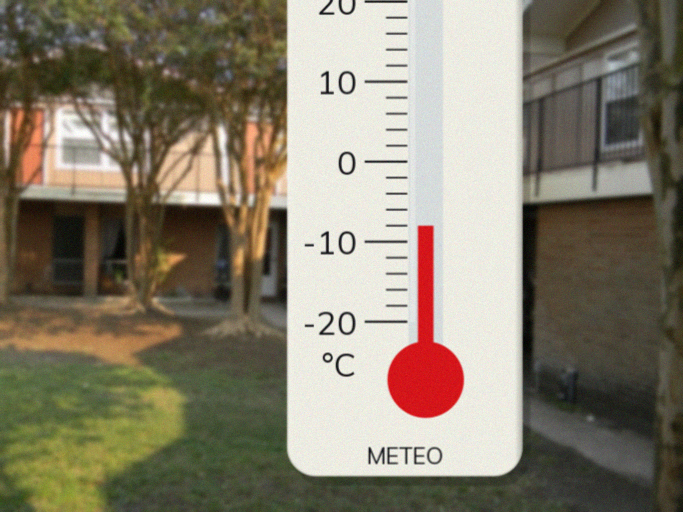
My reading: -8 °C
